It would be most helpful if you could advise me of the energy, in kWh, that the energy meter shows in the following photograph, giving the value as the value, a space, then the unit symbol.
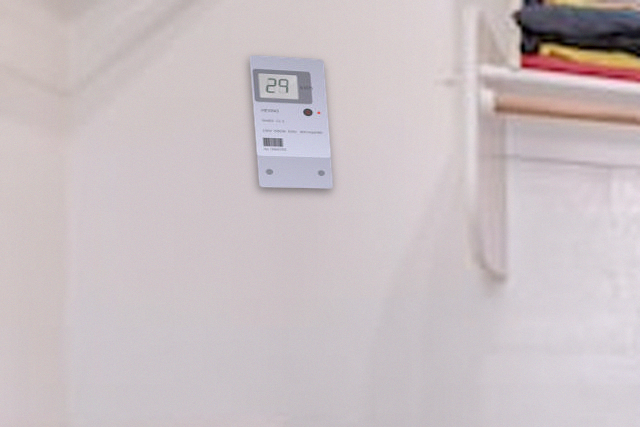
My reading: 29 kWh
